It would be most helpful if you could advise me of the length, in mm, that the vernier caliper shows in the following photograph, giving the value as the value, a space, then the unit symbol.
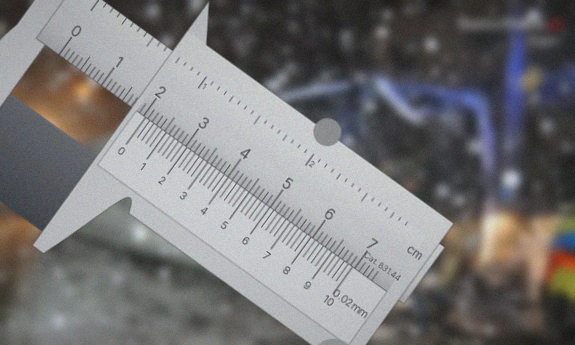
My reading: 20.5 mm
